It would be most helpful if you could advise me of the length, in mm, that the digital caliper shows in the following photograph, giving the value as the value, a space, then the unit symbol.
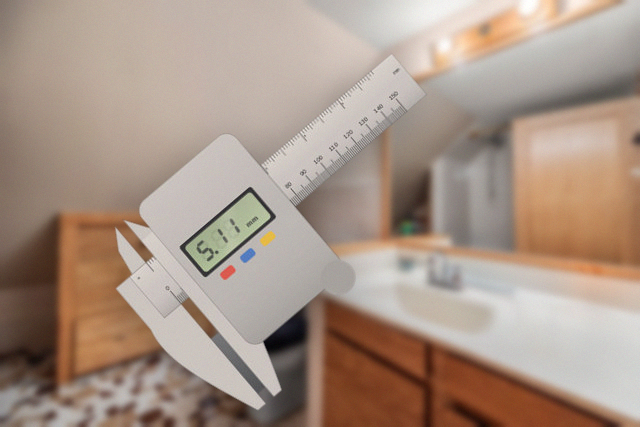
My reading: 5.11 mm
